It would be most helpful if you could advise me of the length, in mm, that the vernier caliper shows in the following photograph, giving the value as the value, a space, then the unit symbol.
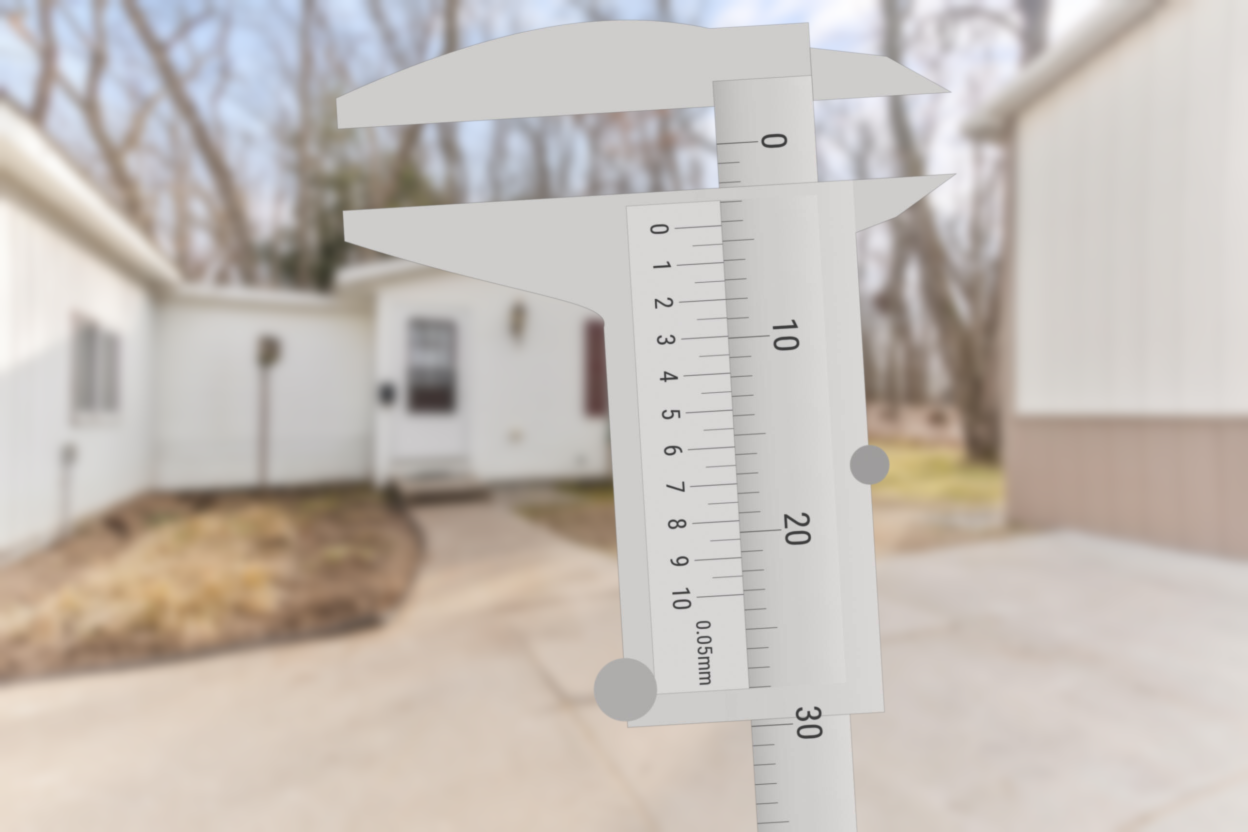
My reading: 4.2 mm
